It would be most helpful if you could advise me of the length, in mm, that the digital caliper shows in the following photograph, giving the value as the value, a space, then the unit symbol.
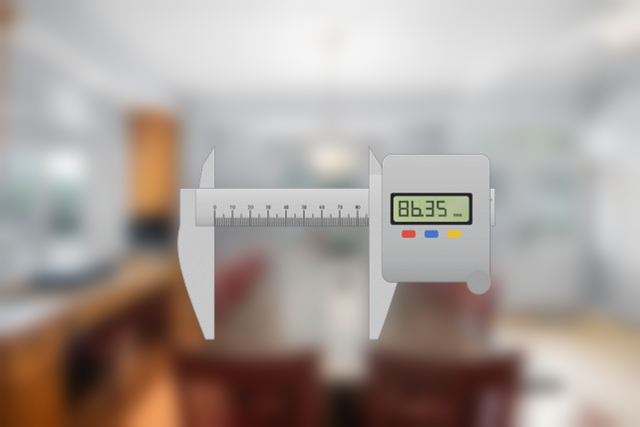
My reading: 86.35 mm
